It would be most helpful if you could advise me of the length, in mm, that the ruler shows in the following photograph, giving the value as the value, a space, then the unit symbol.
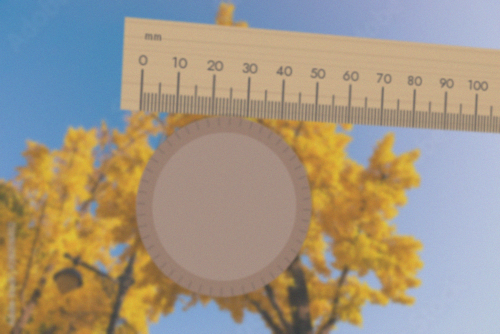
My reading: 50 mm
